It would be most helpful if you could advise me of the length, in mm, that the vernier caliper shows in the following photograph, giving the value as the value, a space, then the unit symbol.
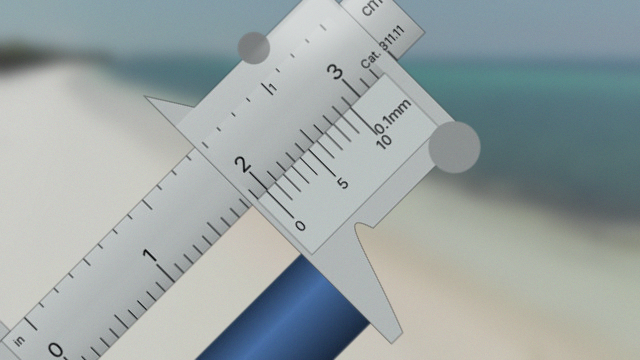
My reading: 19.9 mm
